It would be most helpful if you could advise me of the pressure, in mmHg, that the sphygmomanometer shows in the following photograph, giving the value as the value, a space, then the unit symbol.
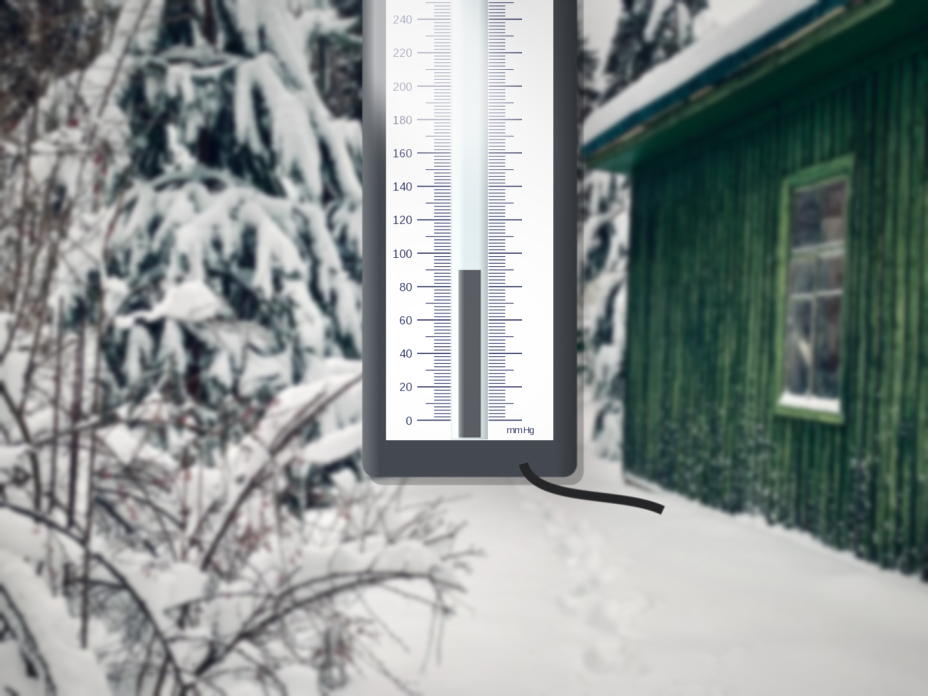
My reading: 90 mmHg
